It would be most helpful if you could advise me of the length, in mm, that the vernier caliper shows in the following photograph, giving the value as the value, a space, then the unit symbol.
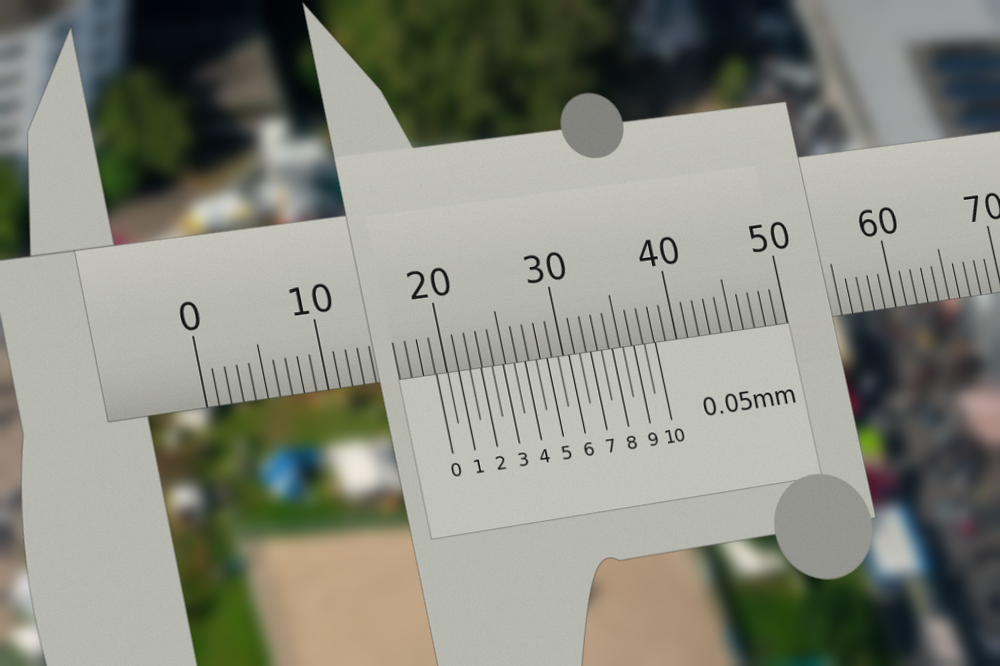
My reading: 19.1 mm
